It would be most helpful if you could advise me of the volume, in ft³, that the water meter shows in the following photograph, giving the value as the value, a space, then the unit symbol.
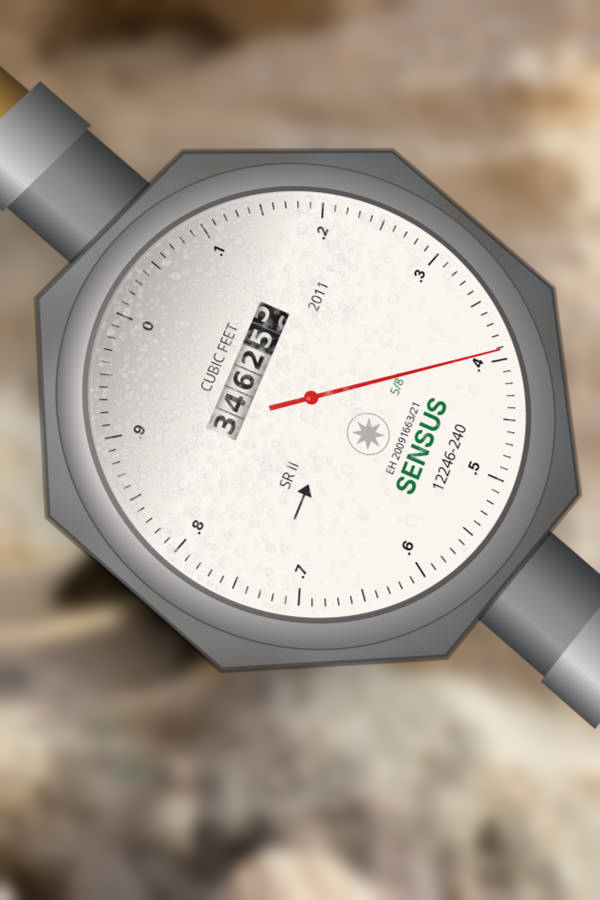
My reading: 346255.39 ft³
